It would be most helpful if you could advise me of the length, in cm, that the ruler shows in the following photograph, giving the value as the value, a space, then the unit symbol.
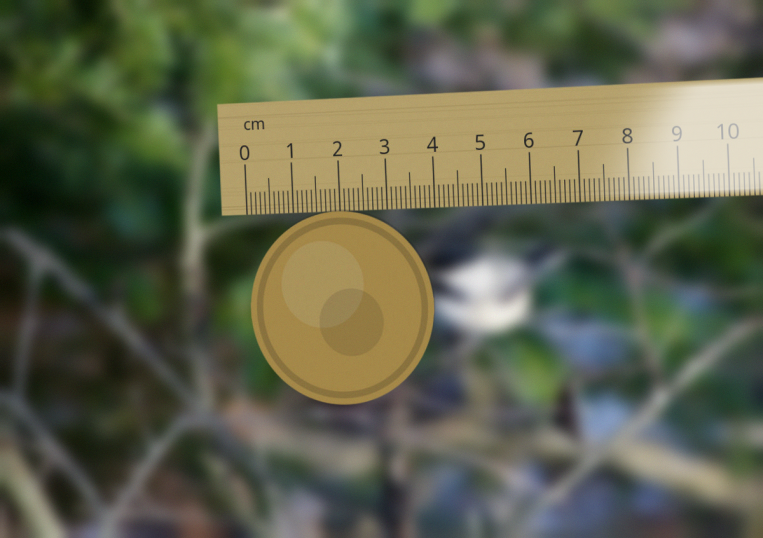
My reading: 3.9 cm
